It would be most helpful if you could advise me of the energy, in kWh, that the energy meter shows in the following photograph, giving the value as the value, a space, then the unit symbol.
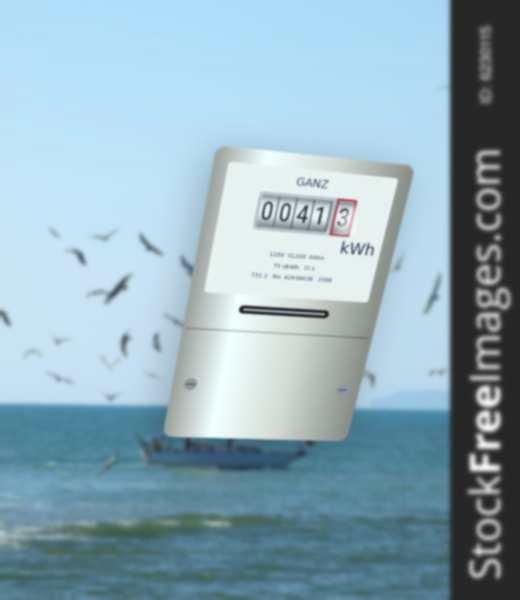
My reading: 41.3 kWh
